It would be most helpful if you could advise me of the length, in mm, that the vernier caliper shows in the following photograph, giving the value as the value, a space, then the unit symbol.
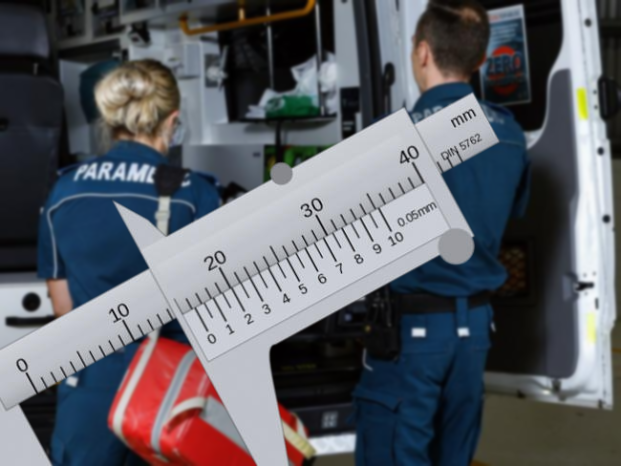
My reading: 16.3 mm
